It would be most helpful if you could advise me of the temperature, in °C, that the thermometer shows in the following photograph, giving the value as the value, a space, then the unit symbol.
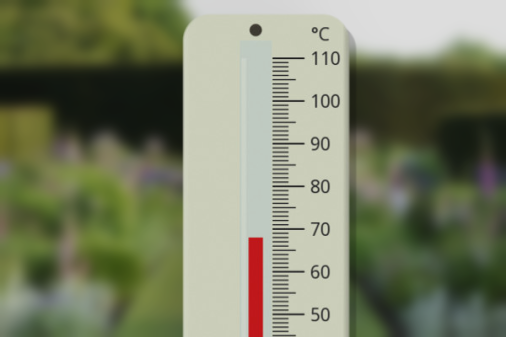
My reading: 68 °C
